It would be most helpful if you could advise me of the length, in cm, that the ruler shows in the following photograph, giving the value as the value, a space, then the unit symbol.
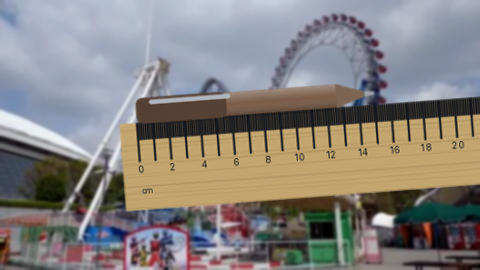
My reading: 15 cm
